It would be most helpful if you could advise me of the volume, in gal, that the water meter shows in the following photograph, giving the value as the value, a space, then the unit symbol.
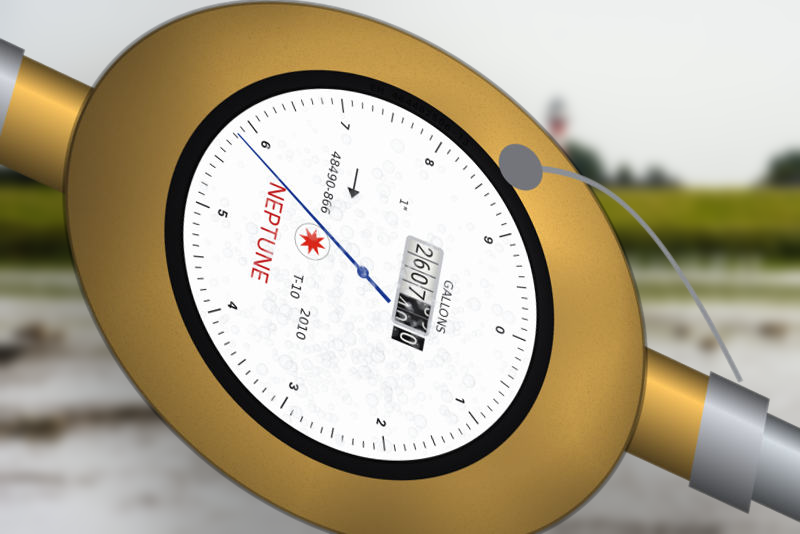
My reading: 2607395.8 gal
